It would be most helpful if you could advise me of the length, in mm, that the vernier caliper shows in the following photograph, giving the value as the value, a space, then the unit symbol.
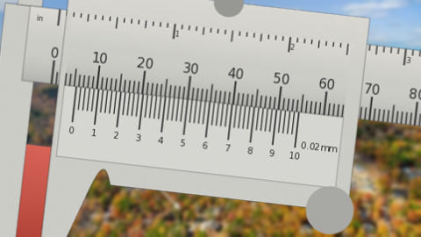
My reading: 5.5 mm
